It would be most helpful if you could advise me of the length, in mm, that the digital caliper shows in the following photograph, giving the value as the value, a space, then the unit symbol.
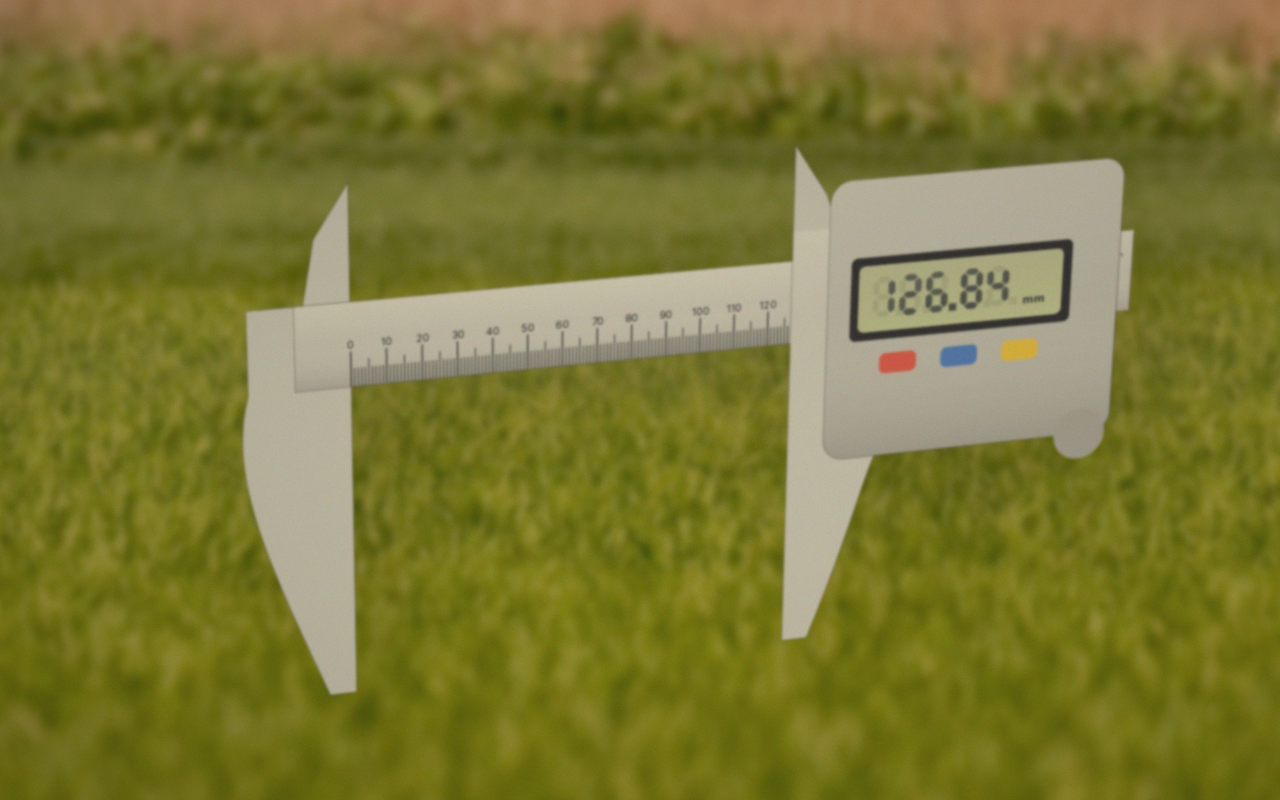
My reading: 126.84 mm
